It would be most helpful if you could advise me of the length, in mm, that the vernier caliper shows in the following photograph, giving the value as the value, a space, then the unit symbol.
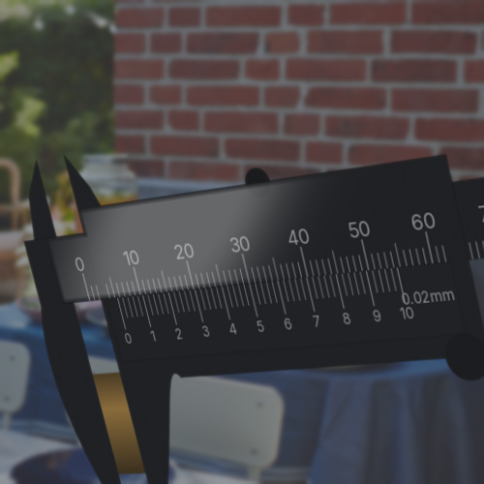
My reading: 5.5 mm
